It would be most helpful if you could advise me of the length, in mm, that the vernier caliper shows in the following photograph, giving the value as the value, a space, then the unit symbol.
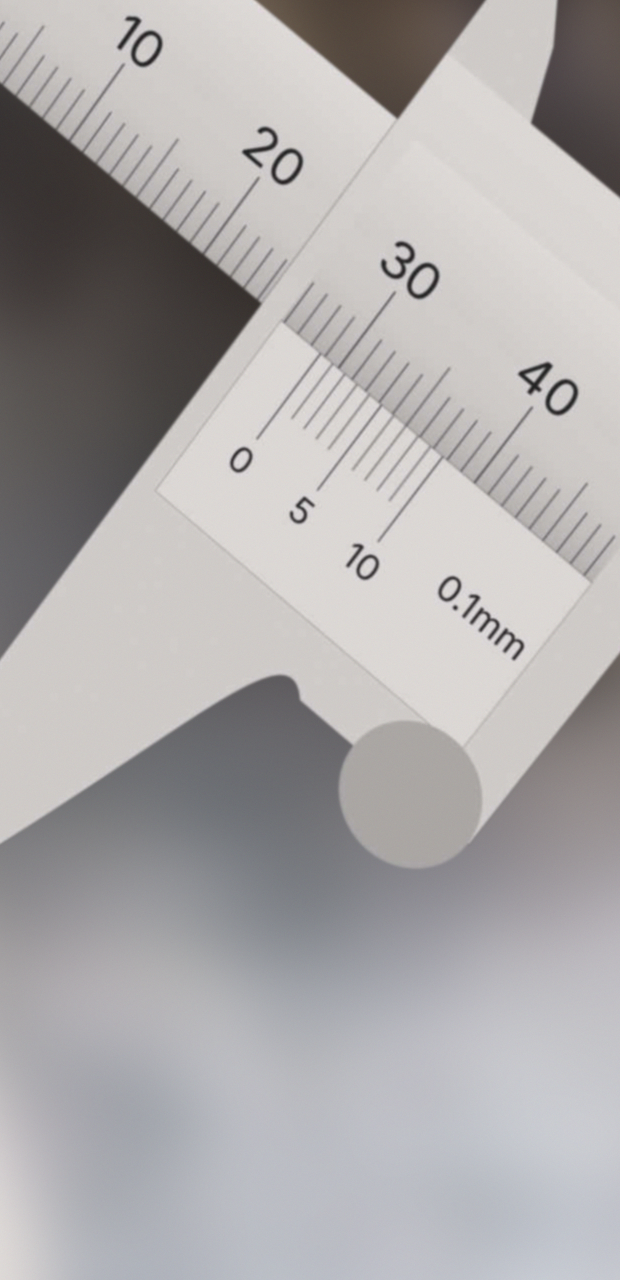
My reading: 28.7 mm
